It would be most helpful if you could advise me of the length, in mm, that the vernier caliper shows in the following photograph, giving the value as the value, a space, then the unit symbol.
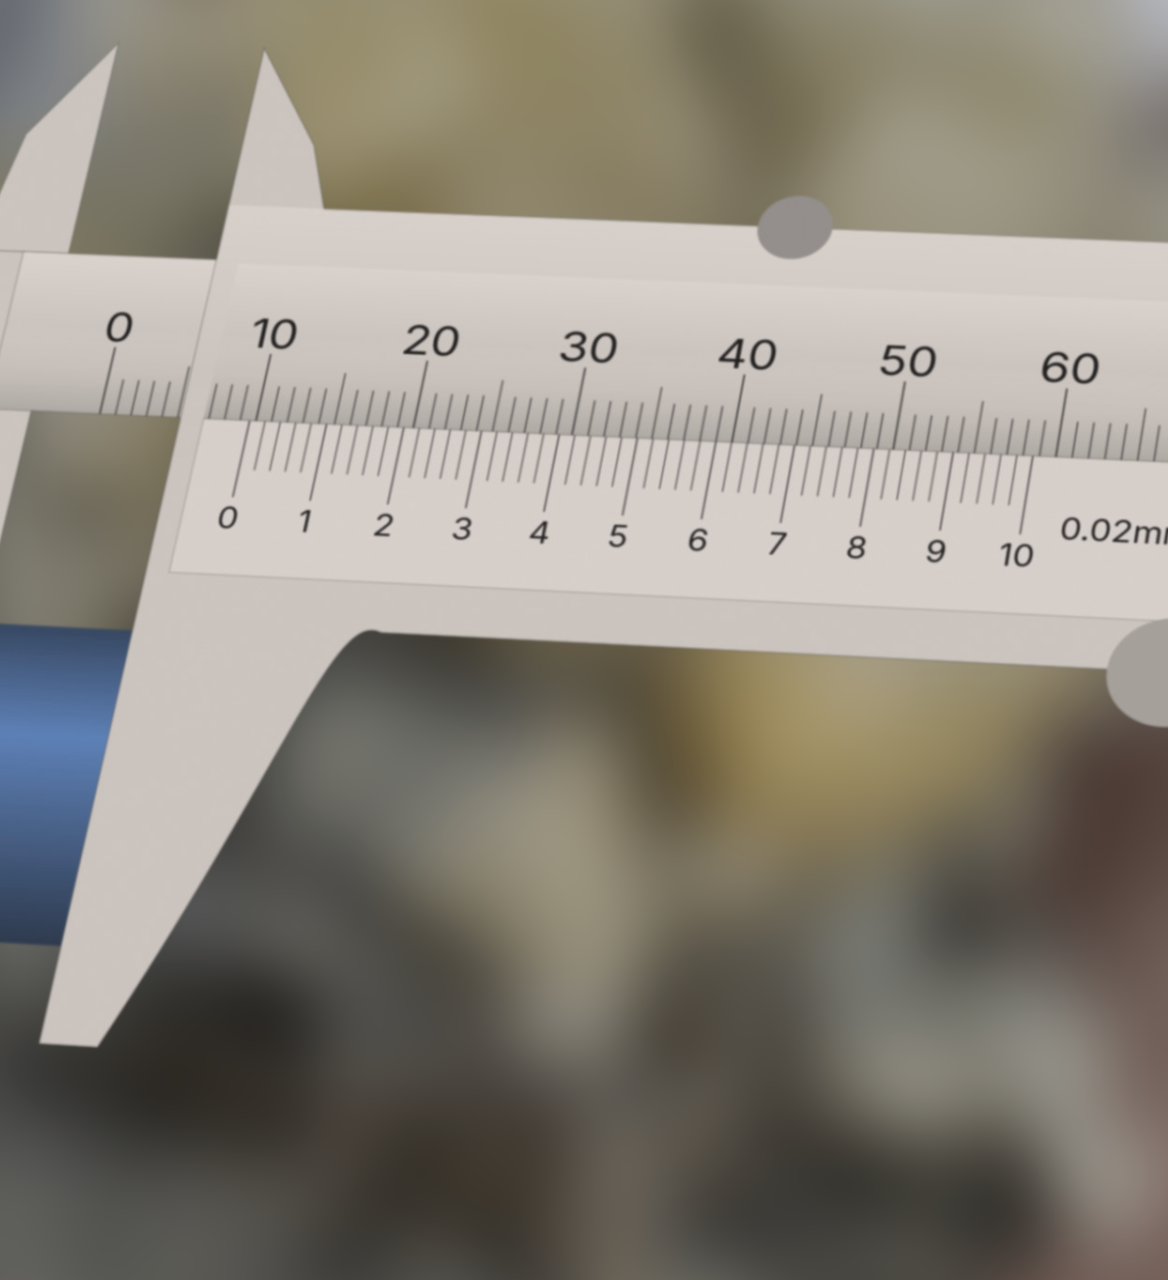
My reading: 9.6 mm
